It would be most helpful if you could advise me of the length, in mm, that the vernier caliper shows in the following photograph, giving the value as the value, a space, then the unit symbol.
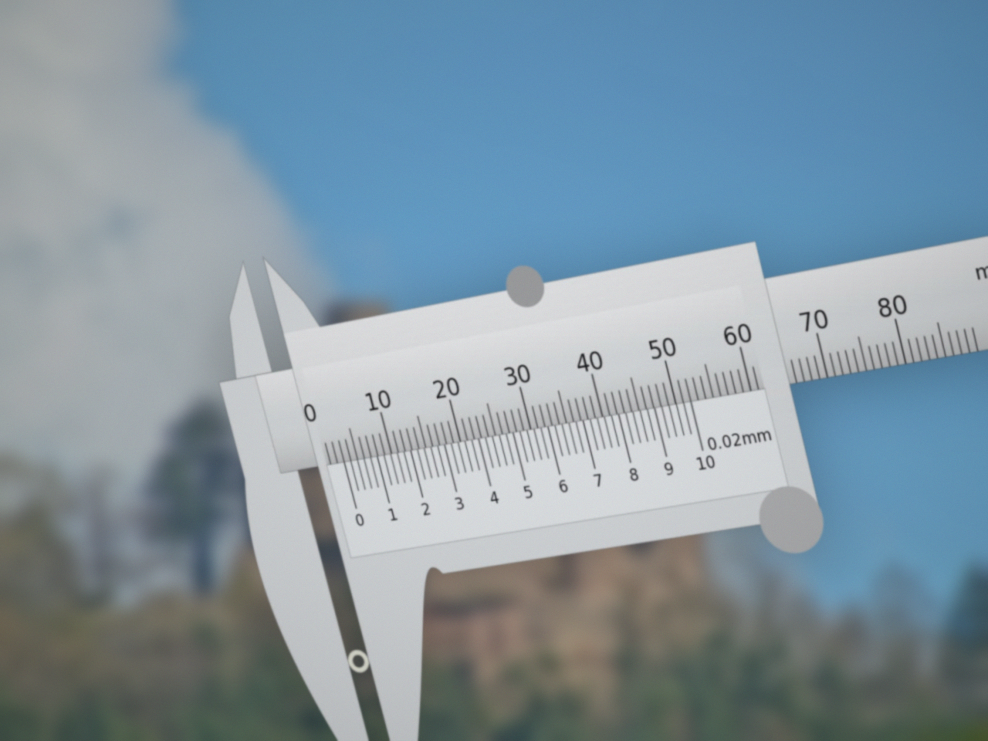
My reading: 3.0 mm
